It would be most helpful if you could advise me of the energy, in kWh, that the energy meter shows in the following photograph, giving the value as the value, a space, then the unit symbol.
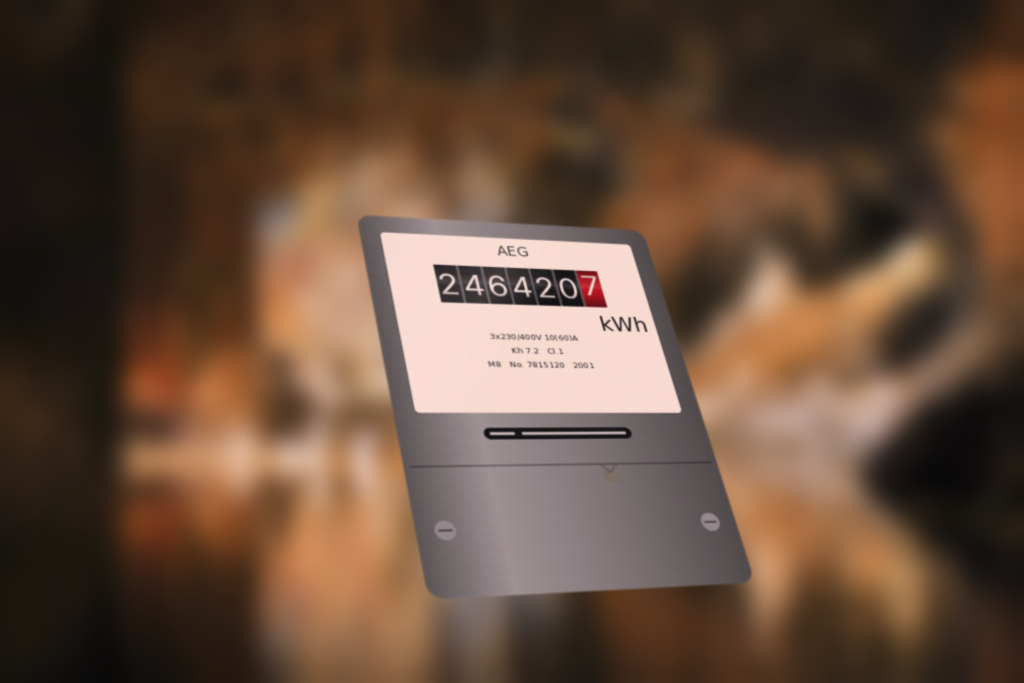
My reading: 246420.7 kWh
